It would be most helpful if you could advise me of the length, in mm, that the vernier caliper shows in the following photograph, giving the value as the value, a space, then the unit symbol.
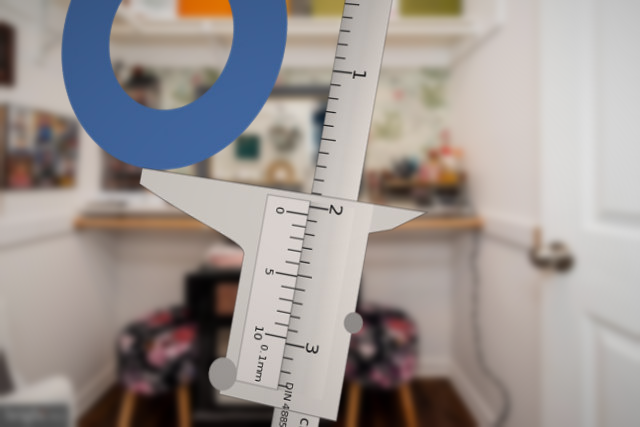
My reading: 20.6 mm
